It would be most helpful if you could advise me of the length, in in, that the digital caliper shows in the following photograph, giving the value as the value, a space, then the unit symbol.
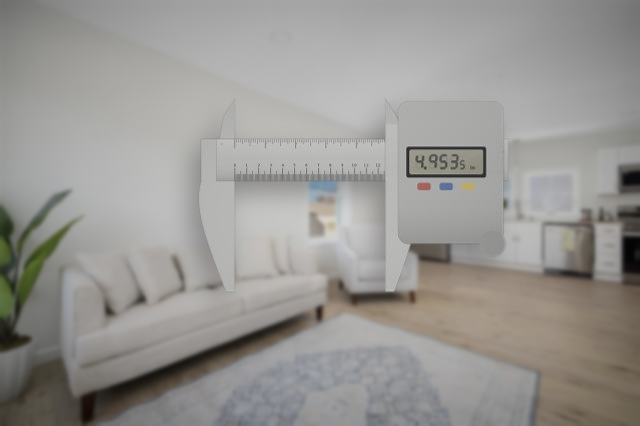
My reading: 4.9535 in
